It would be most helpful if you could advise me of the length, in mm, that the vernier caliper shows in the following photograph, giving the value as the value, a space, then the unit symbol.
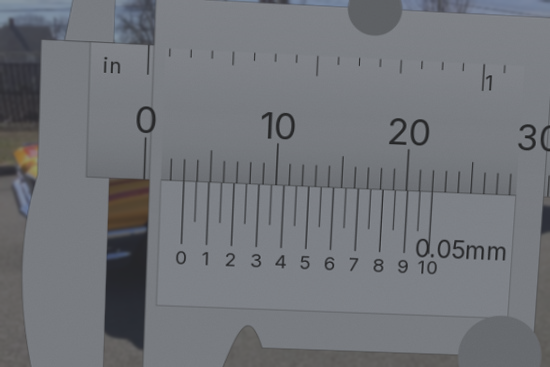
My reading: 3.0 mm
